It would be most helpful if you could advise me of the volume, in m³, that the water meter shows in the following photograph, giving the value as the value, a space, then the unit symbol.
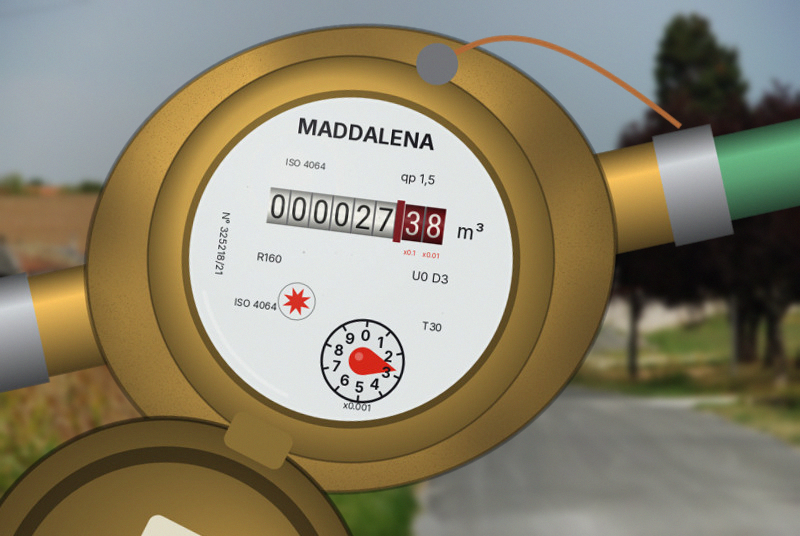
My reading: 27.382 m³
